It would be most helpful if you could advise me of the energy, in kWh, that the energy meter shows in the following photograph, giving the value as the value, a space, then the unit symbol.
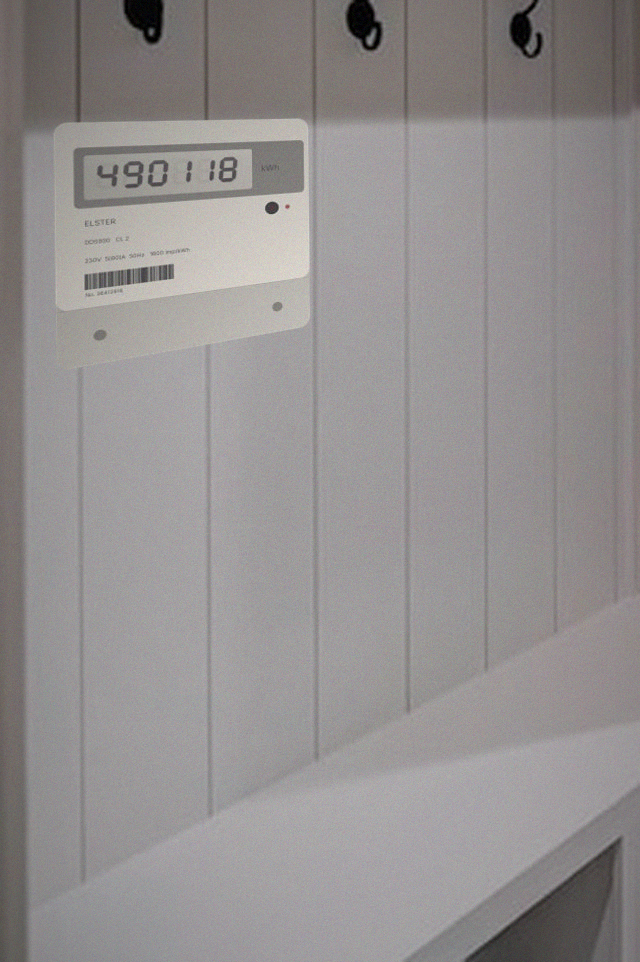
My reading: 490118 kWh
